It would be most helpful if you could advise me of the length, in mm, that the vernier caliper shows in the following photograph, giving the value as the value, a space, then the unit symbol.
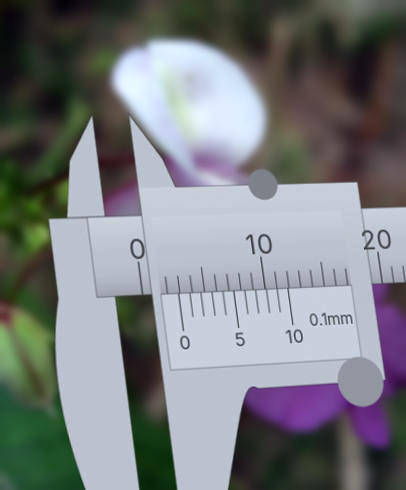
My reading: 2.9 mm
